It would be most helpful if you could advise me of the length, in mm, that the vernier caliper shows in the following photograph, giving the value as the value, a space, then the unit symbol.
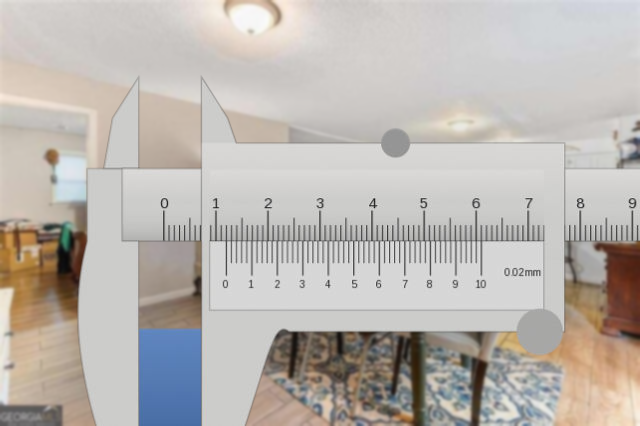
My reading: 12.0 mm
